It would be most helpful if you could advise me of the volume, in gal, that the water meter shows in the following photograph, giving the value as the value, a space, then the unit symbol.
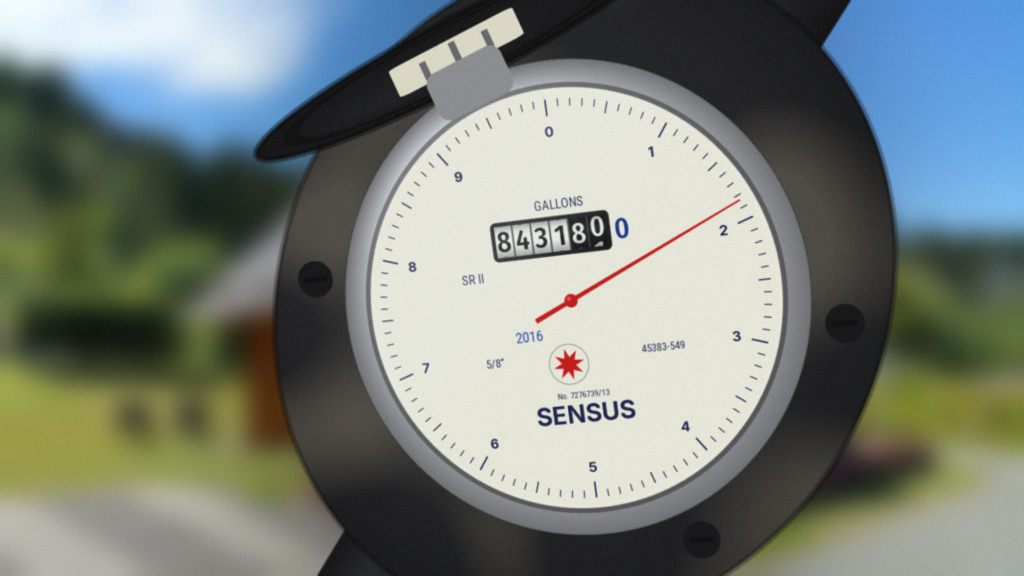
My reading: 8431801.8 gal
